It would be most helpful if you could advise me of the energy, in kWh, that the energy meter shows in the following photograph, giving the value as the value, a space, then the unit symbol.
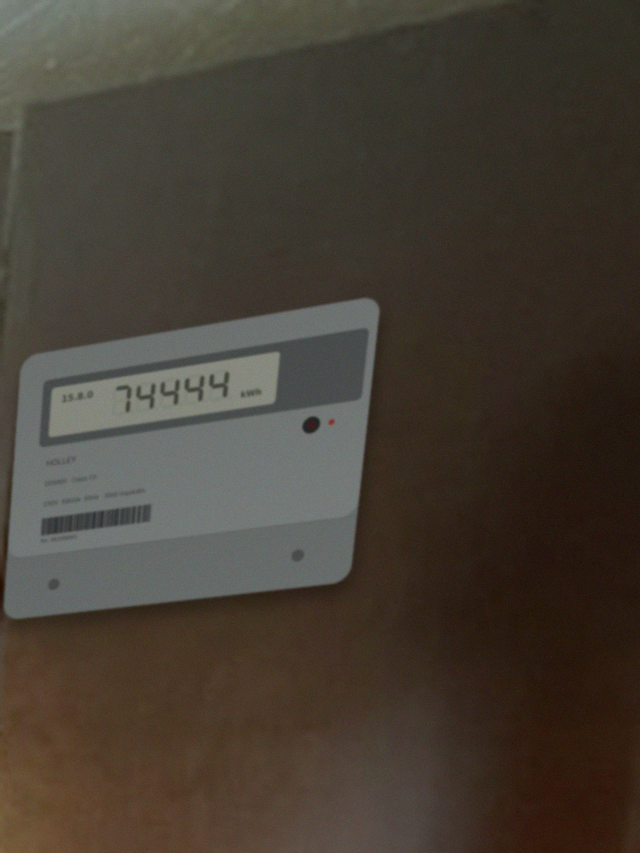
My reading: 74444 kWh
